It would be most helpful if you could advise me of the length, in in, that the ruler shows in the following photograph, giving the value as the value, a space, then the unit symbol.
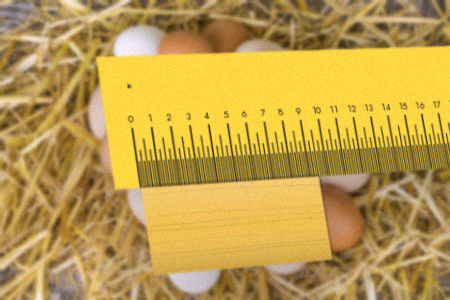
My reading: 9.5 in
